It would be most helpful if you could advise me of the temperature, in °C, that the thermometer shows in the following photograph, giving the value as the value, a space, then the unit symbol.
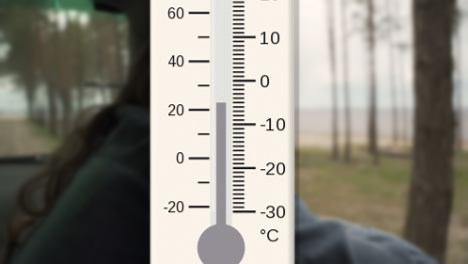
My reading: -5 °C
